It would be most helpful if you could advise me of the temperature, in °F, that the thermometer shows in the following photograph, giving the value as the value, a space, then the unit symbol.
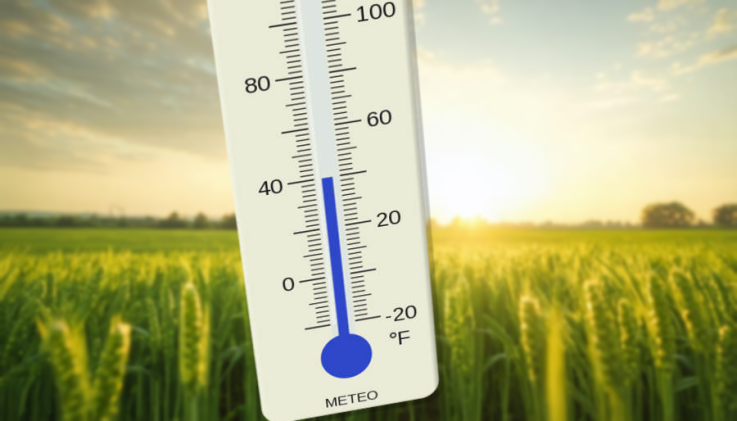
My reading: 40 °F
